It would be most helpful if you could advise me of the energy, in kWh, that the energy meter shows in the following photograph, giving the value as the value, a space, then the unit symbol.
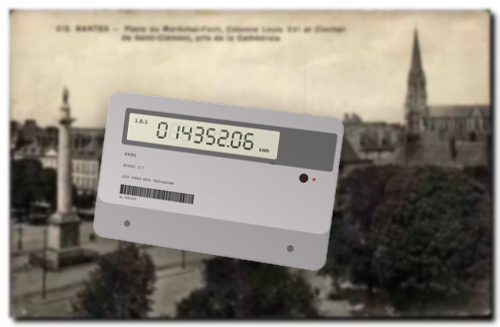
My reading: 14352.06 kWh
